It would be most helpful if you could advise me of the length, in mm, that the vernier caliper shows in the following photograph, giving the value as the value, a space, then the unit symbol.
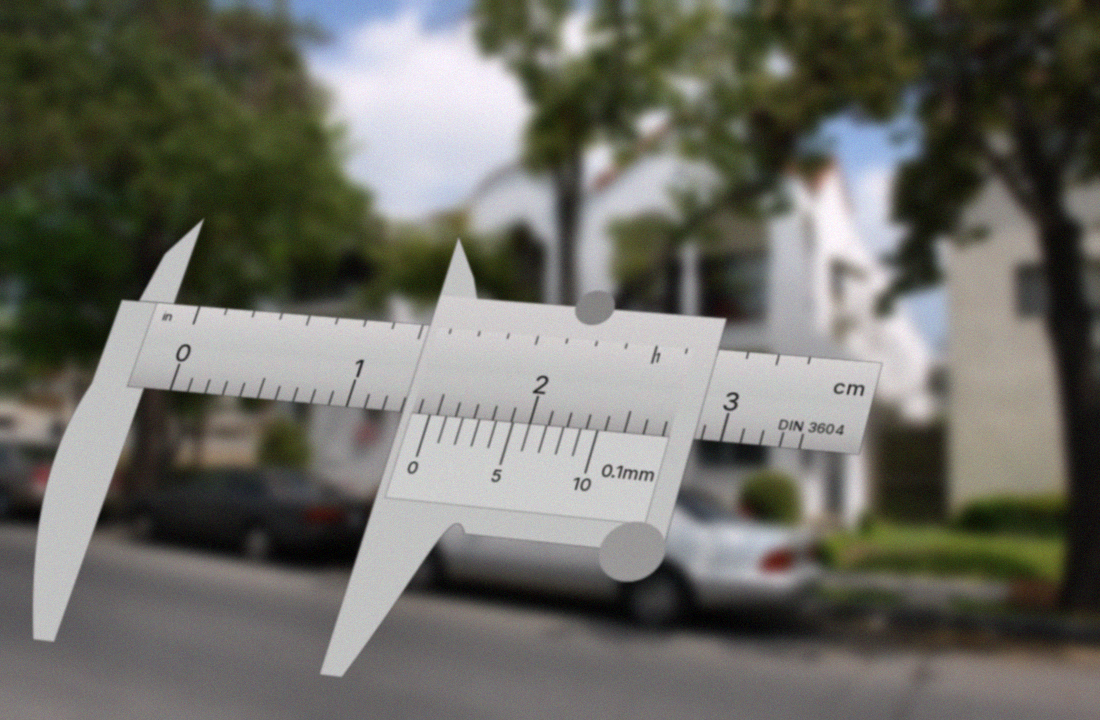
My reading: 14.6 mm
